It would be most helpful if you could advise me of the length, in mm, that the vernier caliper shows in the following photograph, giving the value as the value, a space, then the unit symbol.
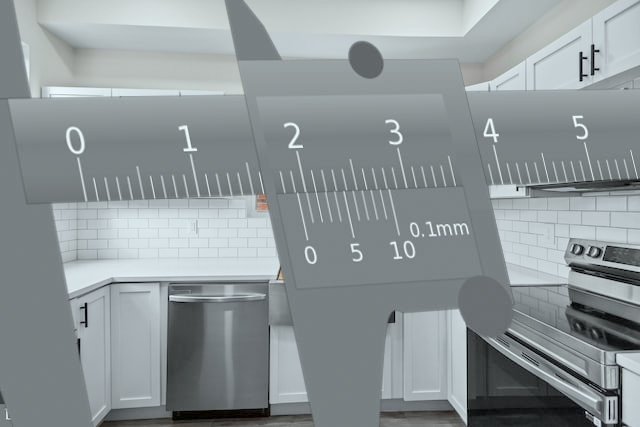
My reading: 19.2 mm
